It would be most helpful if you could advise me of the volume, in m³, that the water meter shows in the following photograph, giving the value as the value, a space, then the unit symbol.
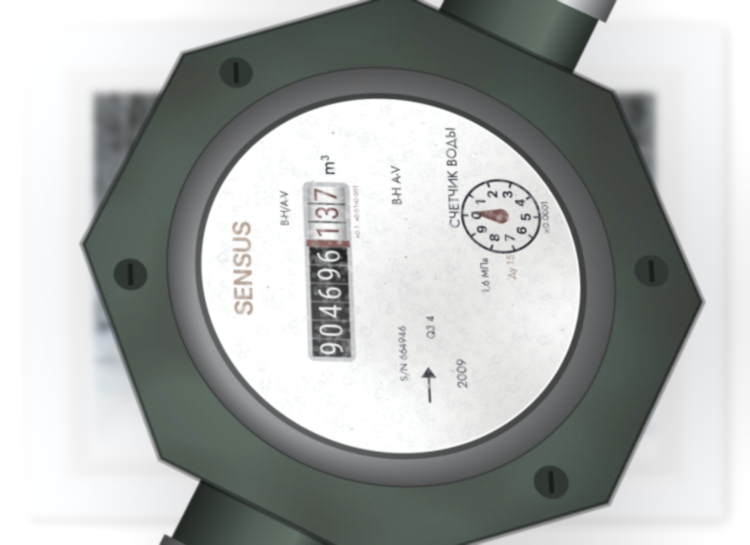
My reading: 904696.1370 m³
